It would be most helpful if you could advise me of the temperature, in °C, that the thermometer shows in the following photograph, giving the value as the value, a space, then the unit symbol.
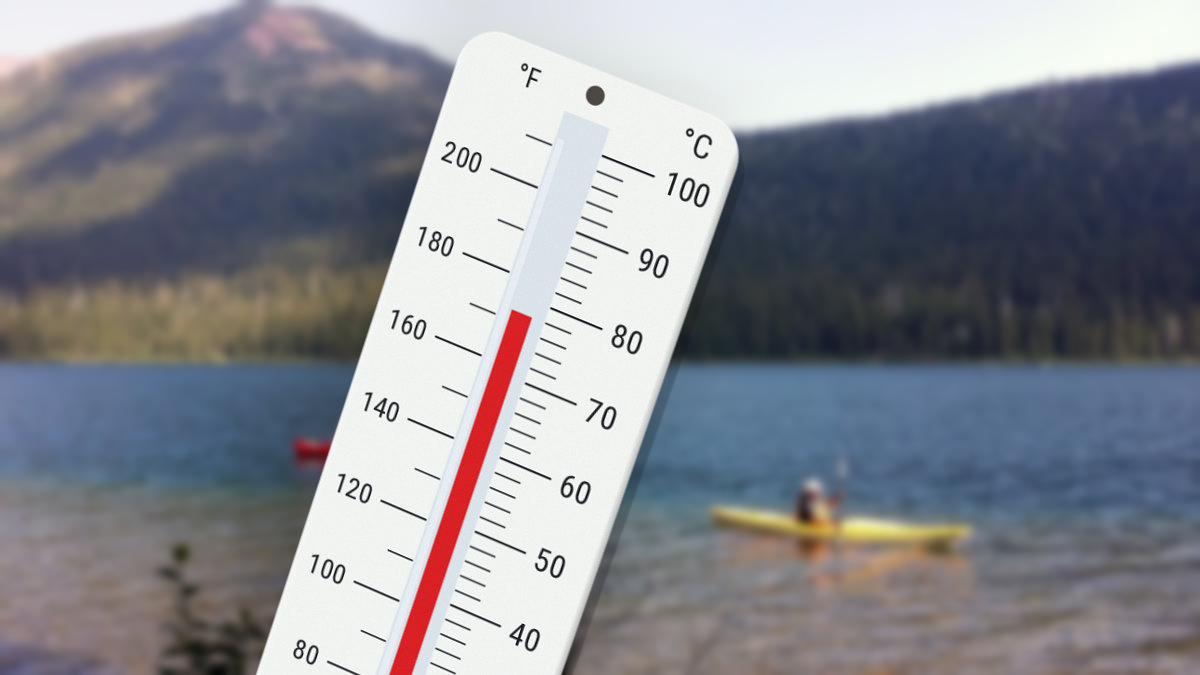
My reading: 78 °C
